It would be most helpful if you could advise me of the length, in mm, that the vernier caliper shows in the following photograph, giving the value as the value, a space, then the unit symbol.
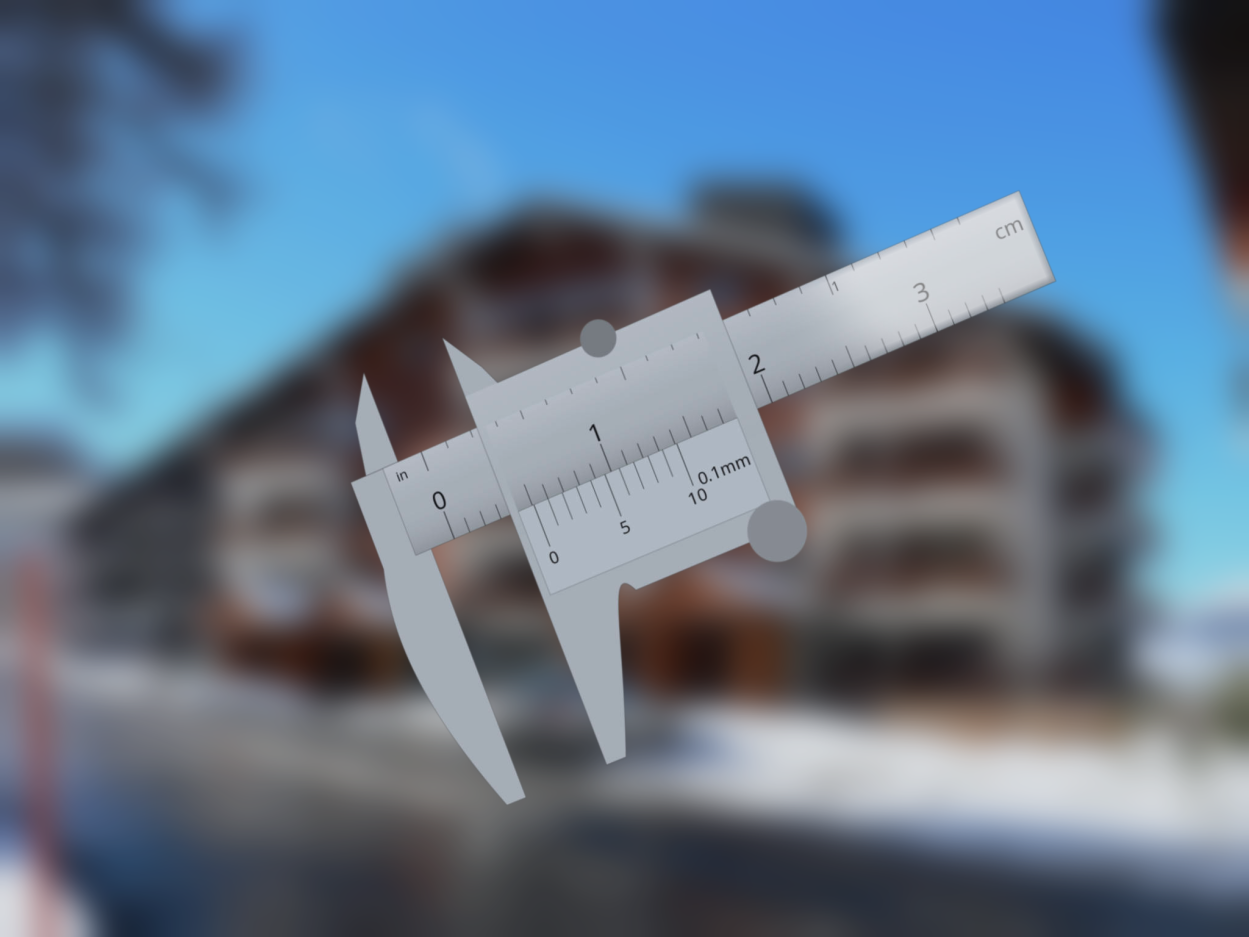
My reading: 5.1 mm
